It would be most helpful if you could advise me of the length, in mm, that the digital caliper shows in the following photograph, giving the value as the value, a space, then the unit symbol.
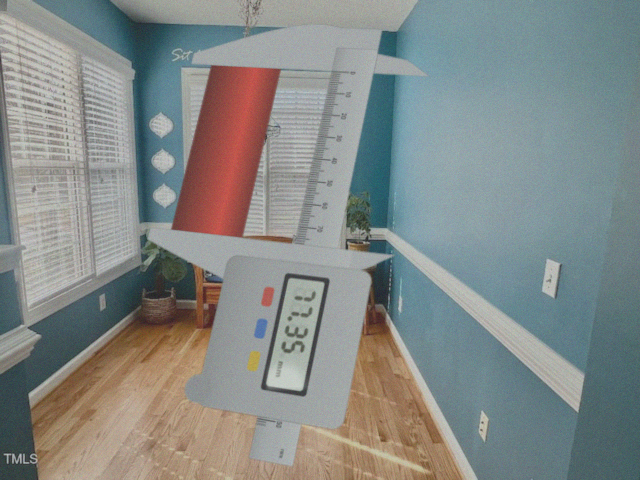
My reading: 77.35 mm
